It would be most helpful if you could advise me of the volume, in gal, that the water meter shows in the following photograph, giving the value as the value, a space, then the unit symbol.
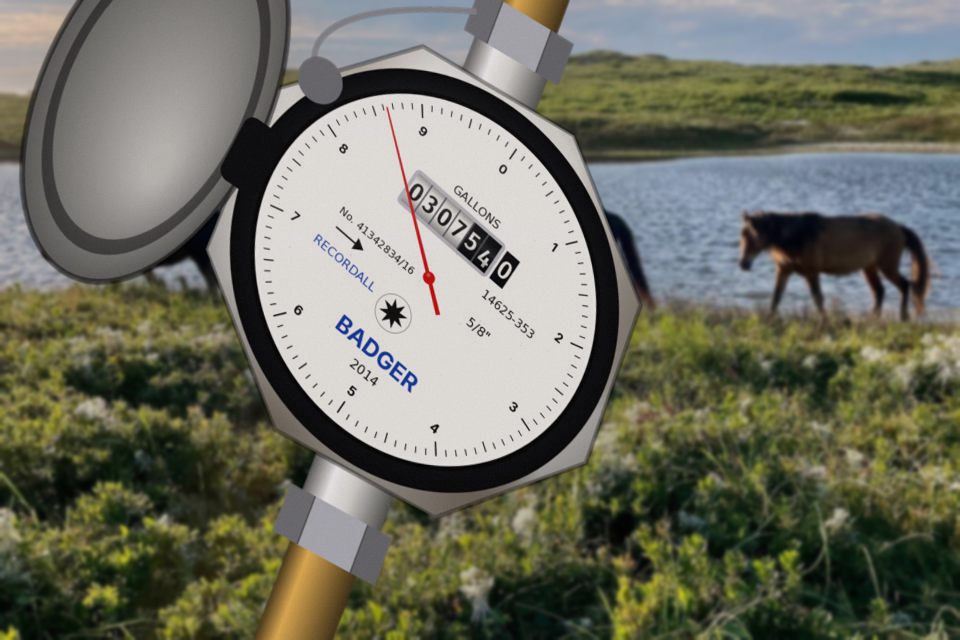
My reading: 307538.6 gal
